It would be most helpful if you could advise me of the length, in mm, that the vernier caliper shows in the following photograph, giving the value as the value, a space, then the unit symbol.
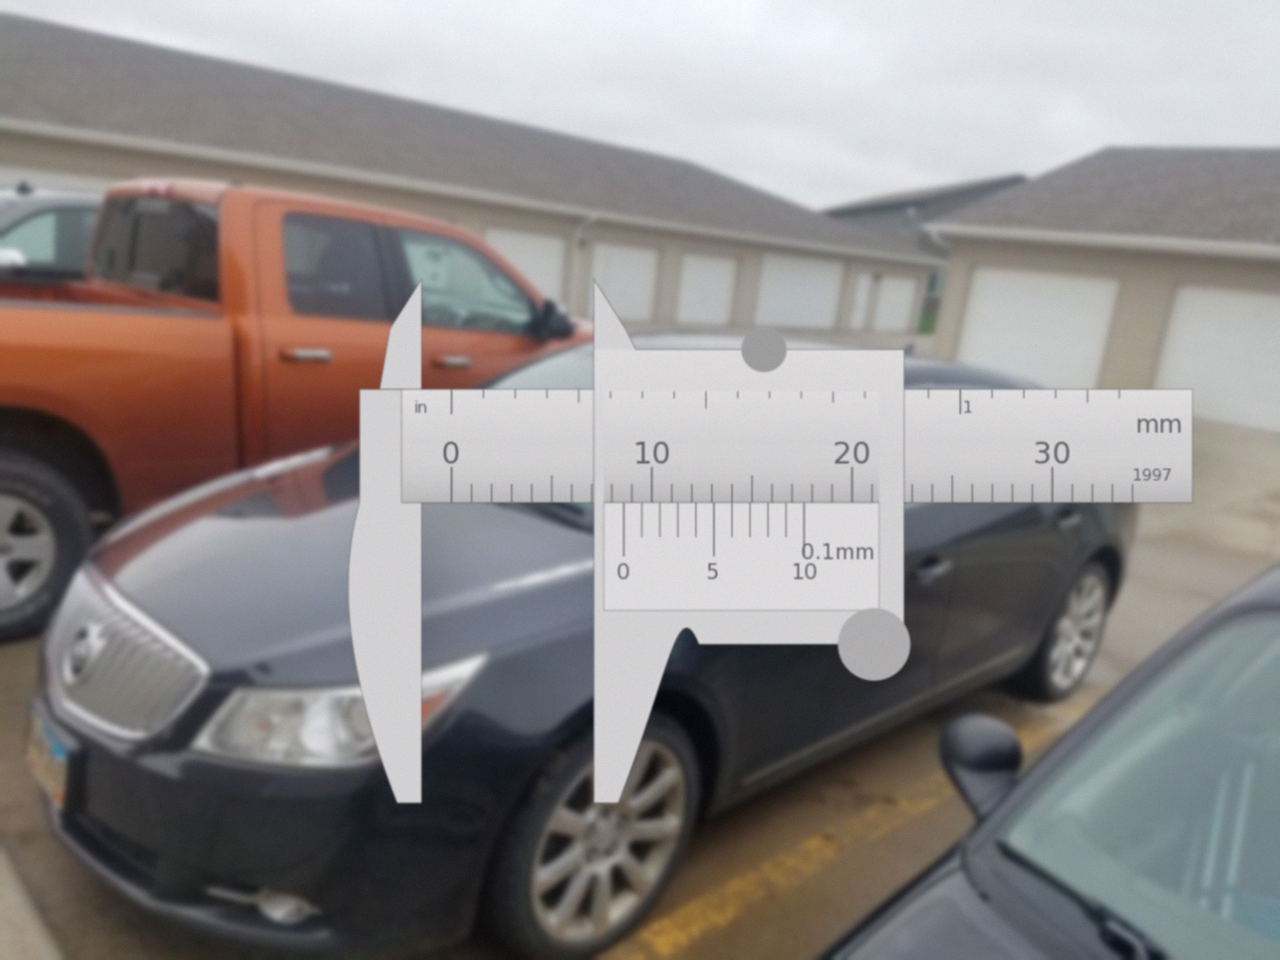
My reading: 8.6 mm
